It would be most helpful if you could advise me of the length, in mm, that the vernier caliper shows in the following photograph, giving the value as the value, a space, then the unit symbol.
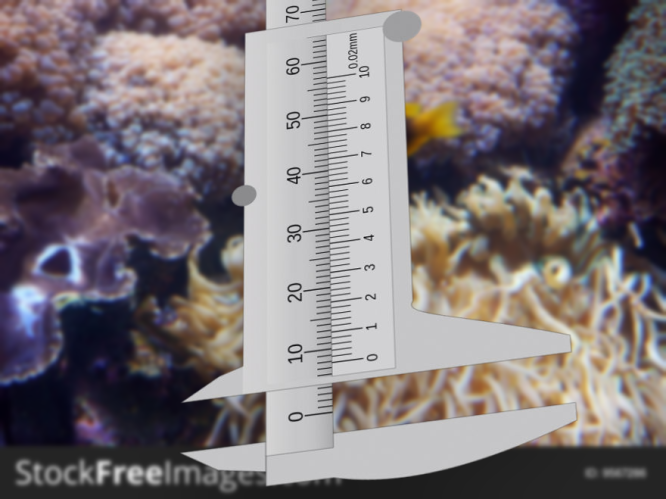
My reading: 7.8 mm
